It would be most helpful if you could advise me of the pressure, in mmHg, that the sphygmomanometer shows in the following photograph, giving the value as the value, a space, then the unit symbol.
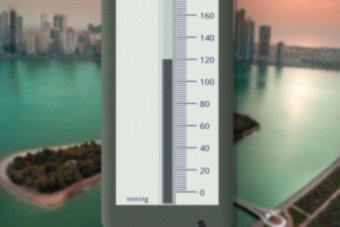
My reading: 120 mmHg
